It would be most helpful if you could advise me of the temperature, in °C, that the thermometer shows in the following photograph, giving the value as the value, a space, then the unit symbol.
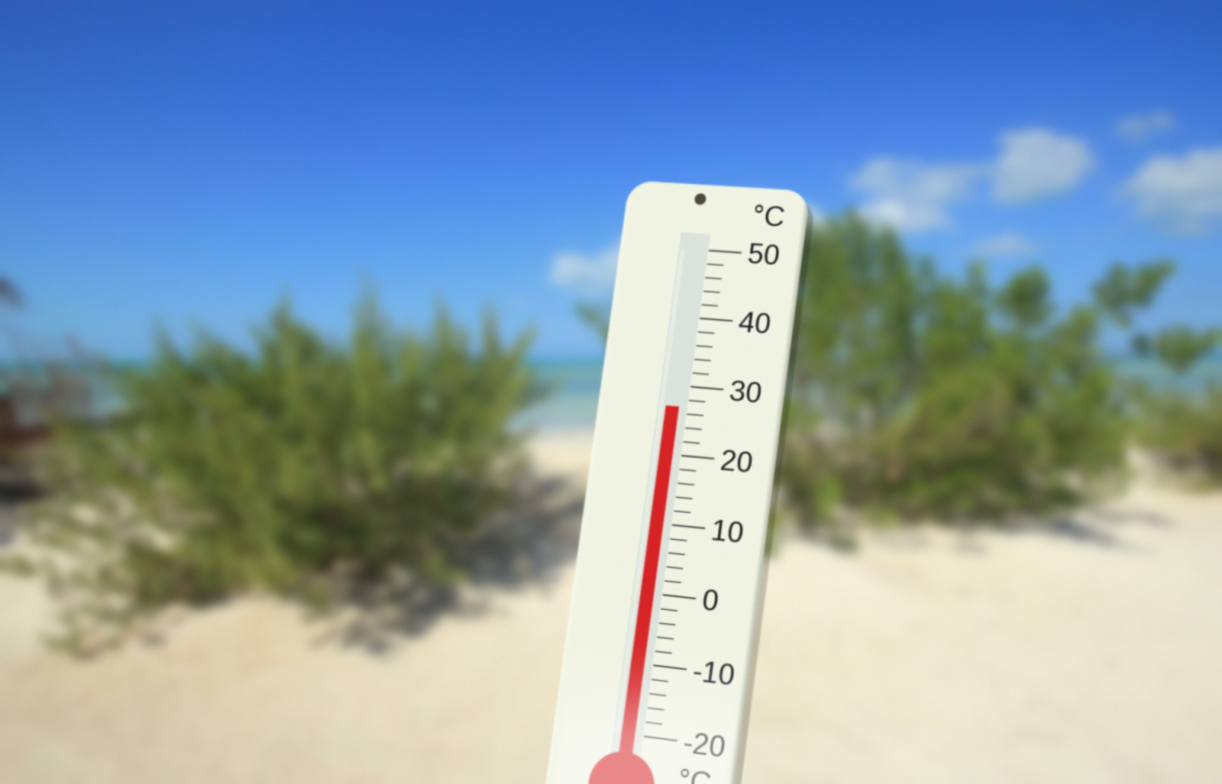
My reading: 27 °C
